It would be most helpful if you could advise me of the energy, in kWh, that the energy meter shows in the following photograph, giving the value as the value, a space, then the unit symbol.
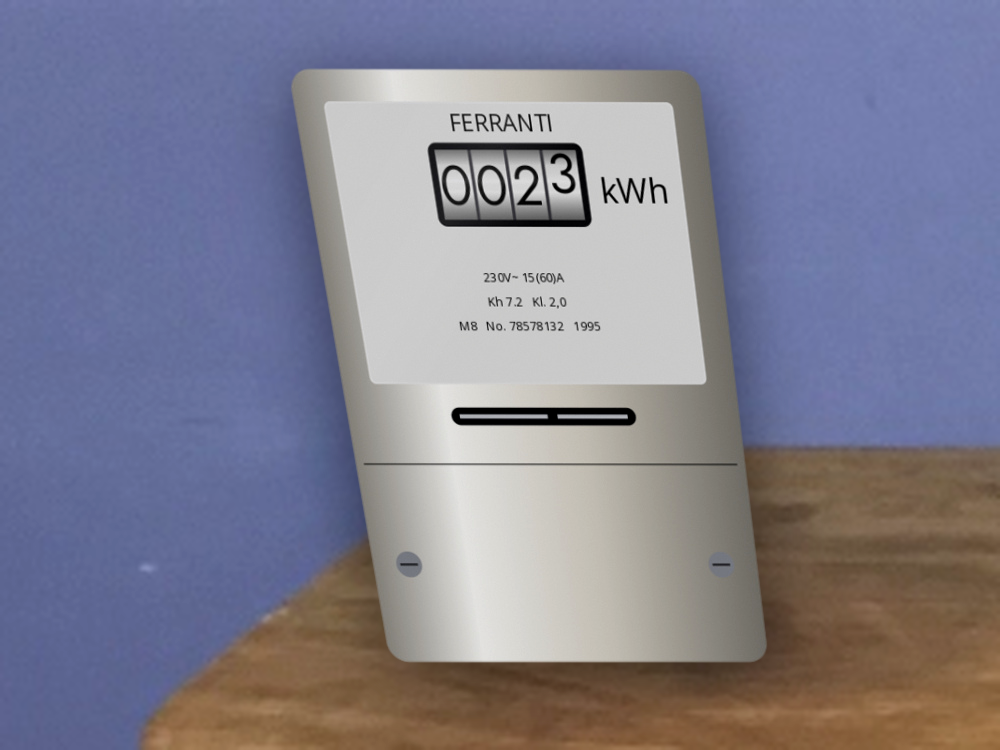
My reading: 23 kWh
